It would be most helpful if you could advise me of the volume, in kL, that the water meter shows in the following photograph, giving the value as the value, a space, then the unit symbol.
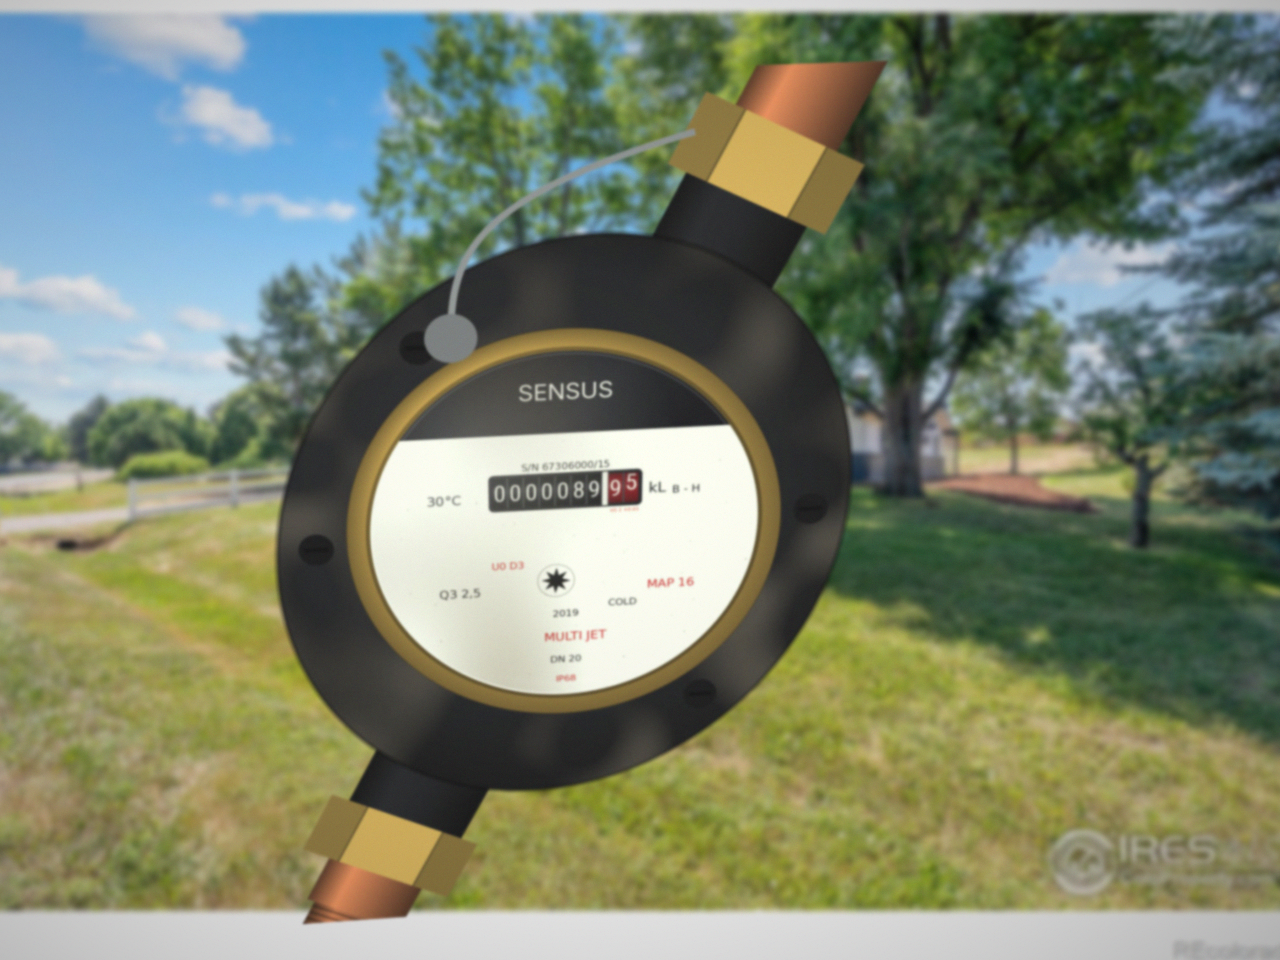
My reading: 89.95 kL
